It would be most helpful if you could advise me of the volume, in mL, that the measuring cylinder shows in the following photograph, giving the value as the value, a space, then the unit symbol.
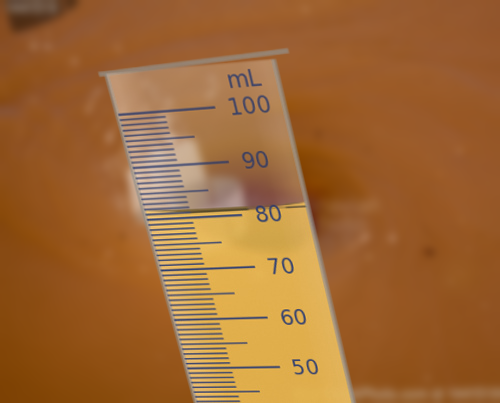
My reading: 81 mL
